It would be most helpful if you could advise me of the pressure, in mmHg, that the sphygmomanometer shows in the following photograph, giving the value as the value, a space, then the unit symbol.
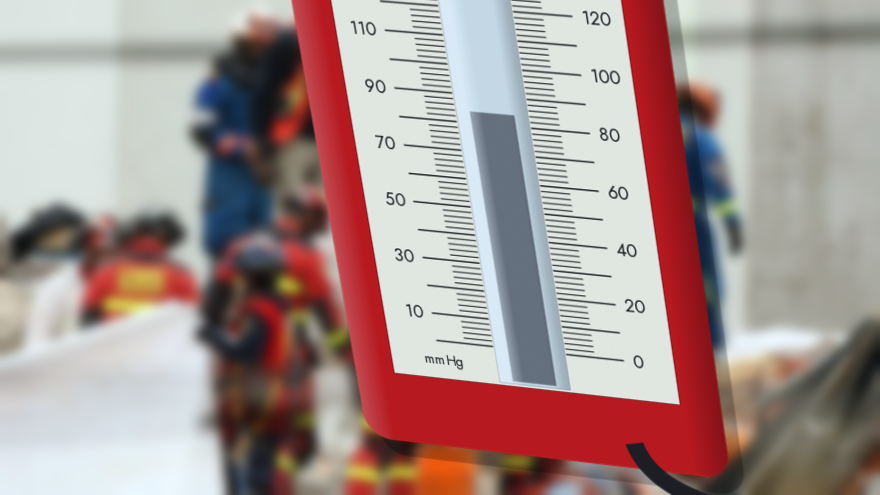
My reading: 84 mmHg
